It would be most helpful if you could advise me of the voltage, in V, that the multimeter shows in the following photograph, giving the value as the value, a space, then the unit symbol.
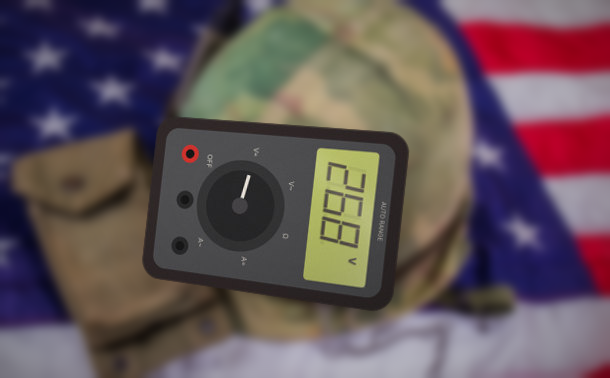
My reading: 268 V
